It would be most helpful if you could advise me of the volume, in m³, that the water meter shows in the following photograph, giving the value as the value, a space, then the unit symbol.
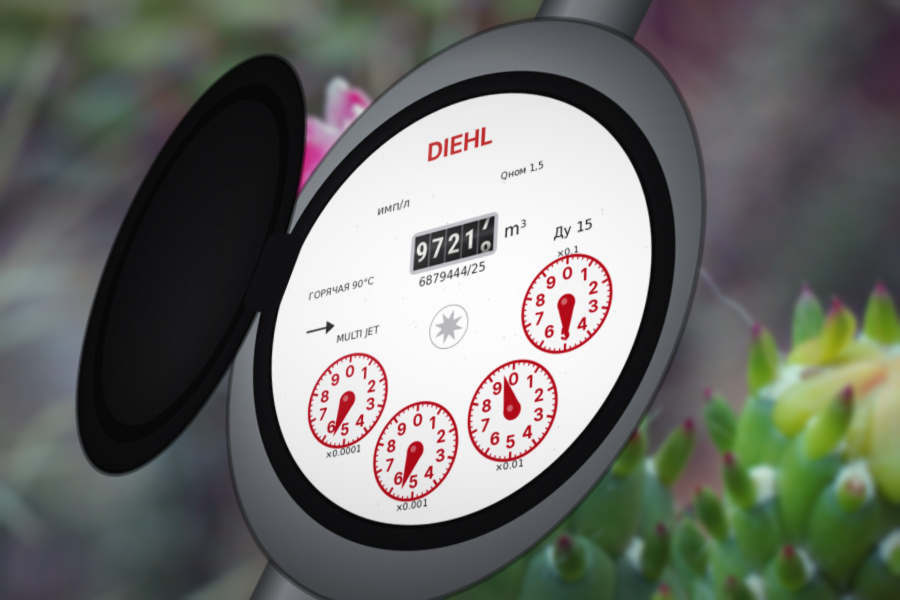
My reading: 97217.4955 m³
